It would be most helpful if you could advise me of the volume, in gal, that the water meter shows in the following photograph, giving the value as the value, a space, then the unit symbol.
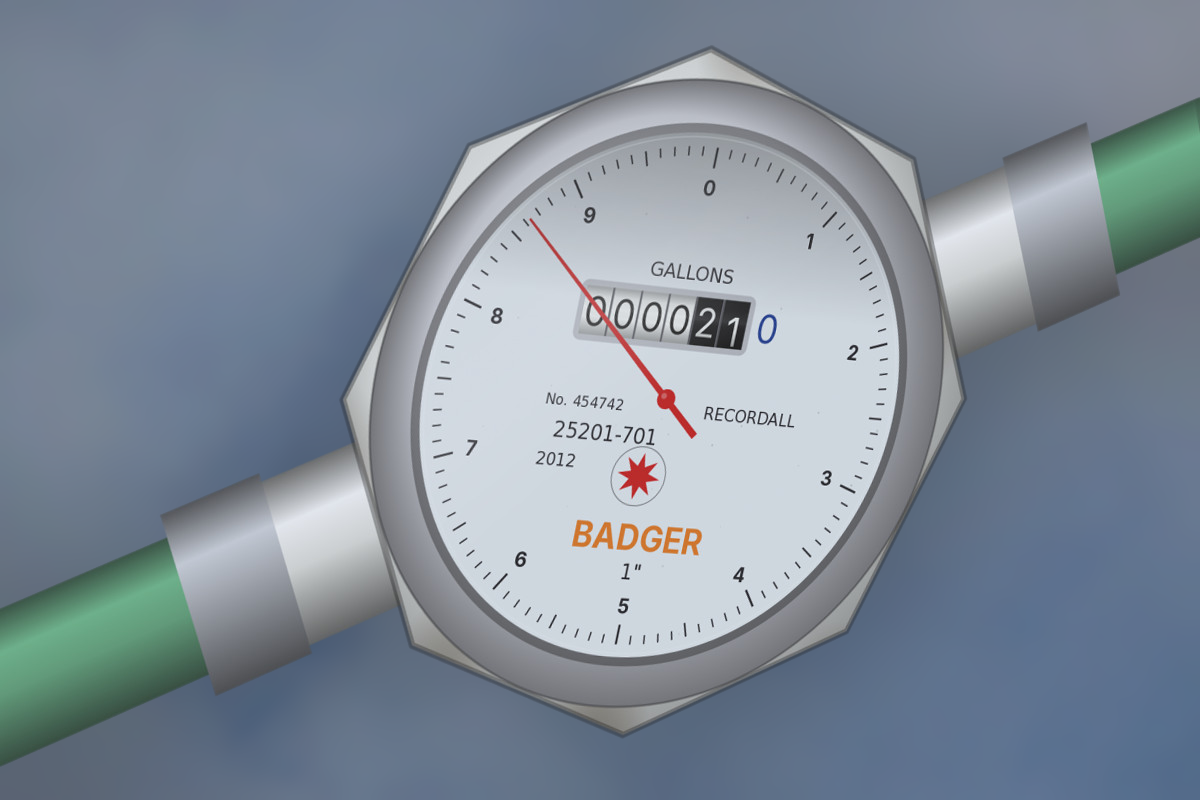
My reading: 208.6 gal
